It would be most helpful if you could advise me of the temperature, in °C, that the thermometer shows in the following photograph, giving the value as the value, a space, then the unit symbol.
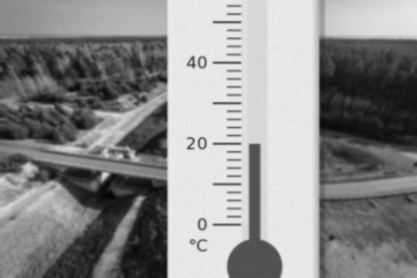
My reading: 20 °C
